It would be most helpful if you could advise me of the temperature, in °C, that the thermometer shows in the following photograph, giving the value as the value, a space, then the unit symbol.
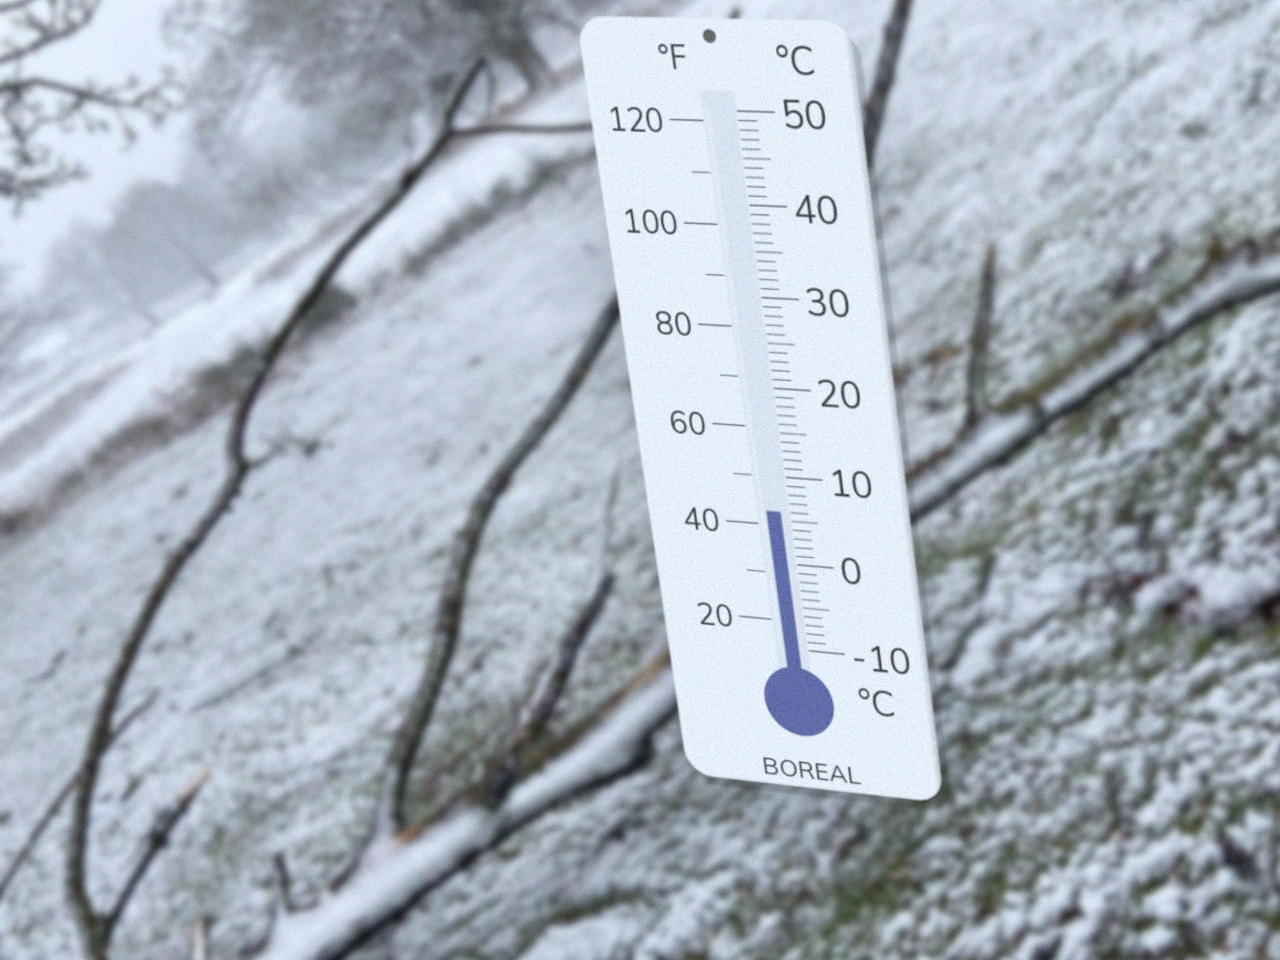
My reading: 6 °C
